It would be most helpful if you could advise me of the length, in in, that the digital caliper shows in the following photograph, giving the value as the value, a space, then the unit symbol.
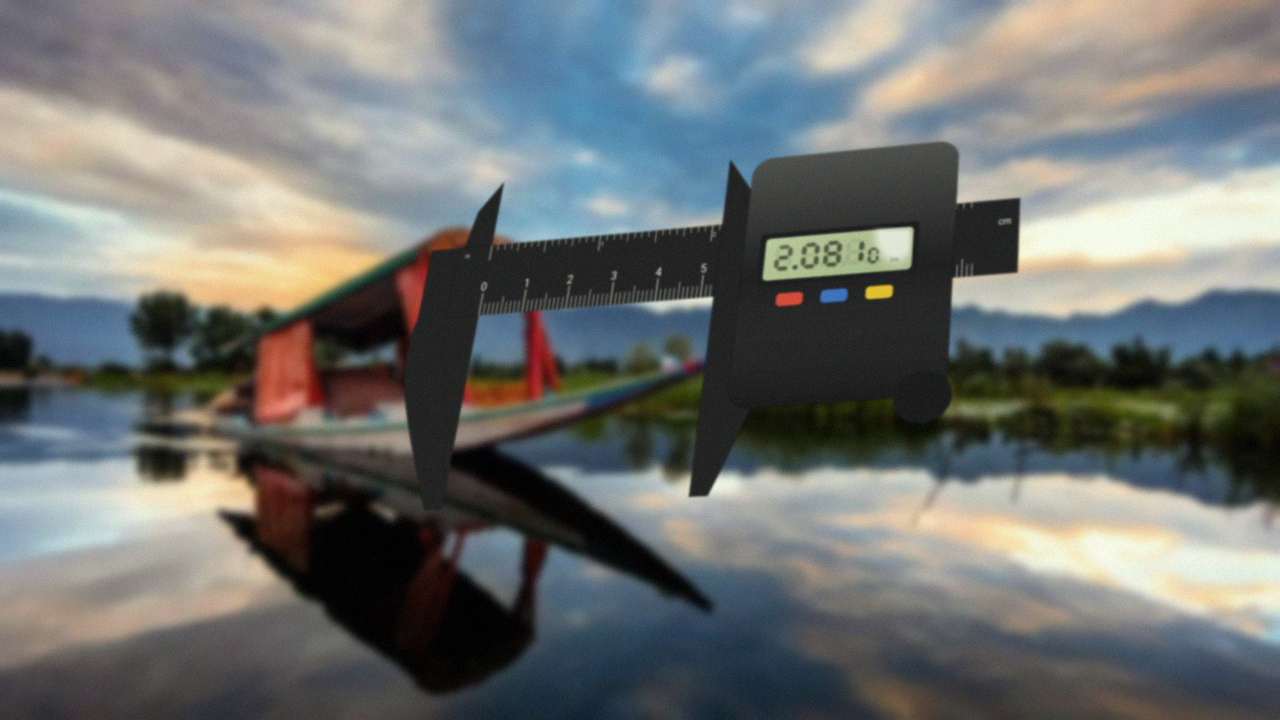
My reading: 2.0810 in
